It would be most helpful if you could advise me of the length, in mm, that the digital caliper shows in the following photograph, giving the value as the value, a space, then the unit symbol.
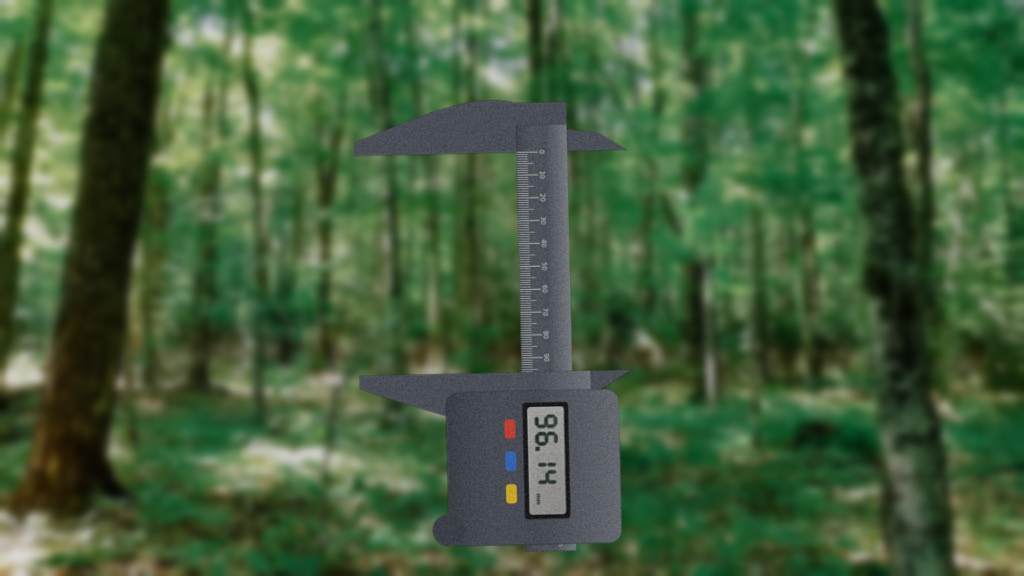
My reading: 96.14 mm
